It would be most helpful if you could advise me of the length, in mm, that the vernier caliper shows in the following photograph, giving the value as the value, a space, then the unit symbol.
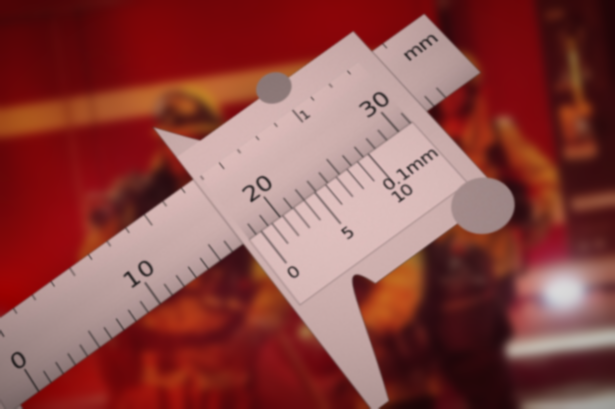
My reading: 18.4 mm
